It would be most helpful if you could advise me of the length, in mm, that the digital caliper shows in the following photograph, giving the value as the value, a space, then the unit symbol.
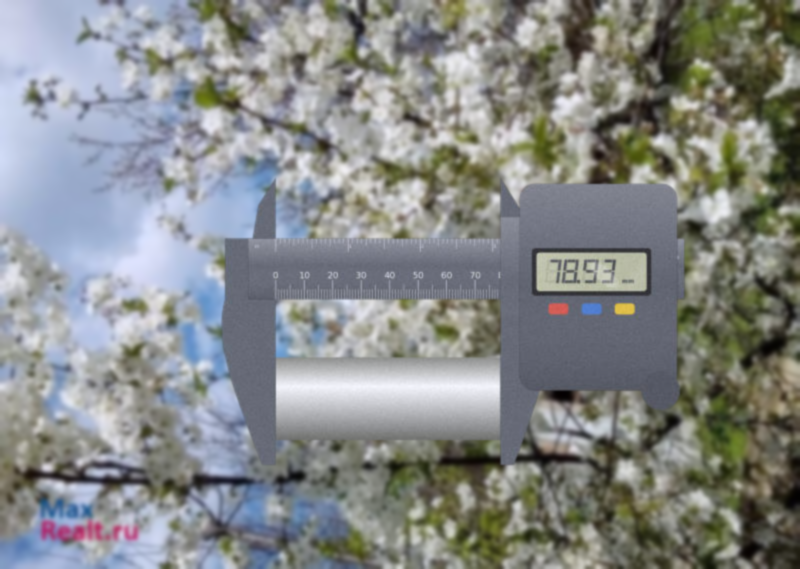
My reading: 78.93 mm
